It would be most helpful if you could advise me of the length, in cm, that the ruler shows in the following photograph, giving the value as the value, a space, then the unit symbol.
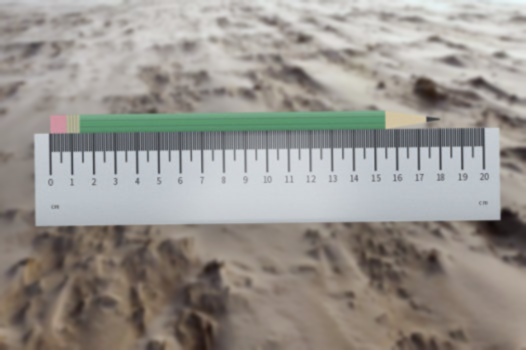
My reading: 18 cm
